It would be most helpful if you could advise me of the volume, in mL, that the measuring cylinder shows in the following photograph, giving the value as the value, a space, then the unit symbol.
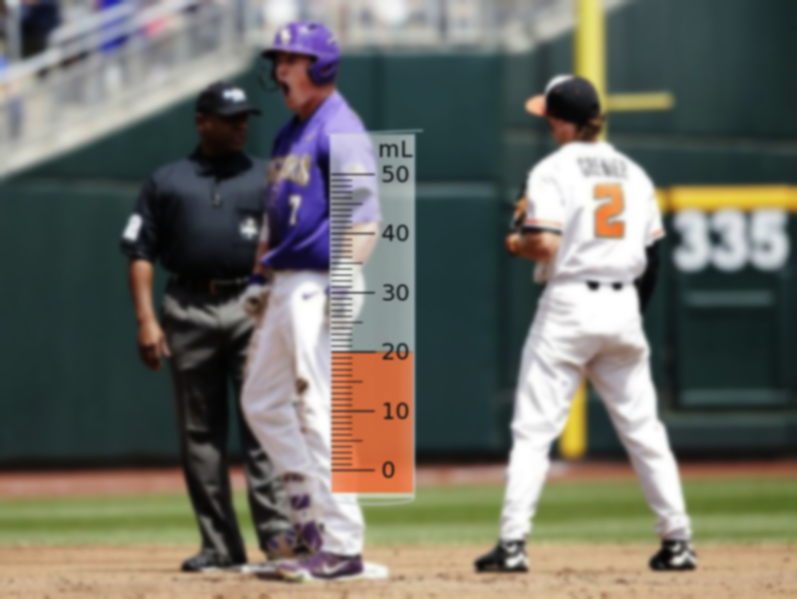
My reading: 20 mL
